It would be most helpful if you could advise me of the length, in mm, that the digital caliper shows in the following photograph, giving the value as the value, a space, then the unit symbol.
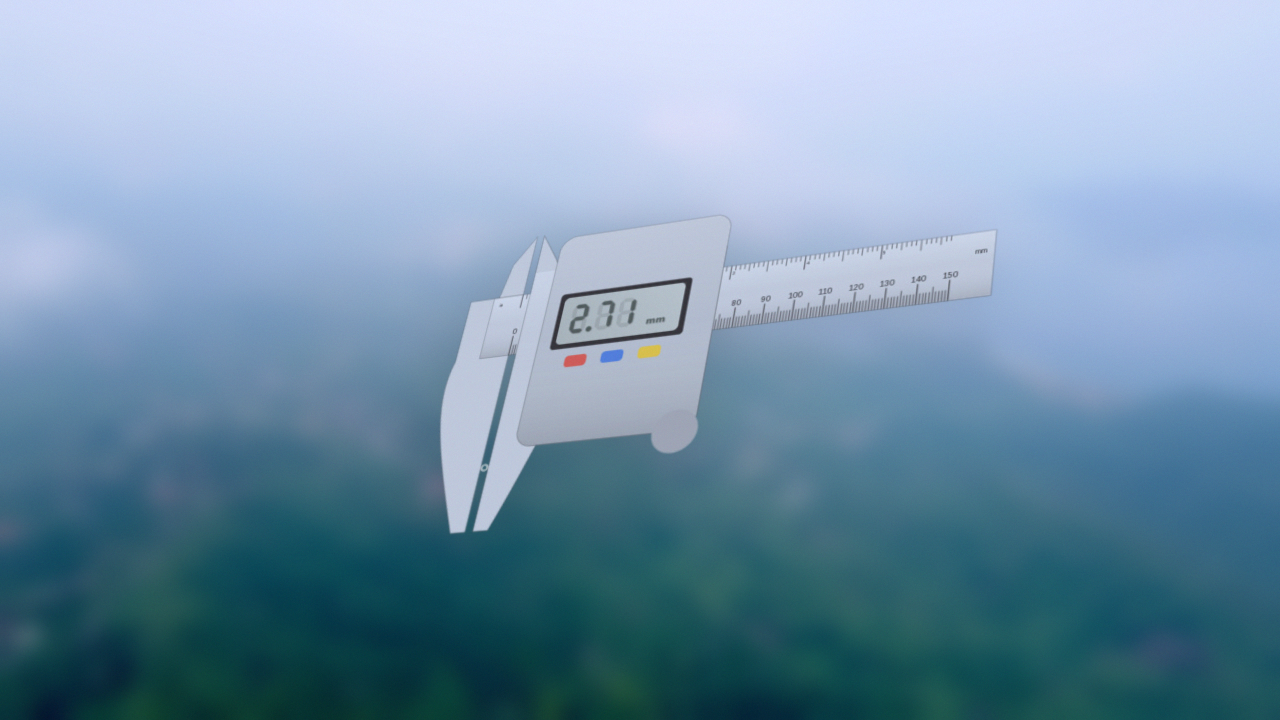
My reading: 2.71 mm
